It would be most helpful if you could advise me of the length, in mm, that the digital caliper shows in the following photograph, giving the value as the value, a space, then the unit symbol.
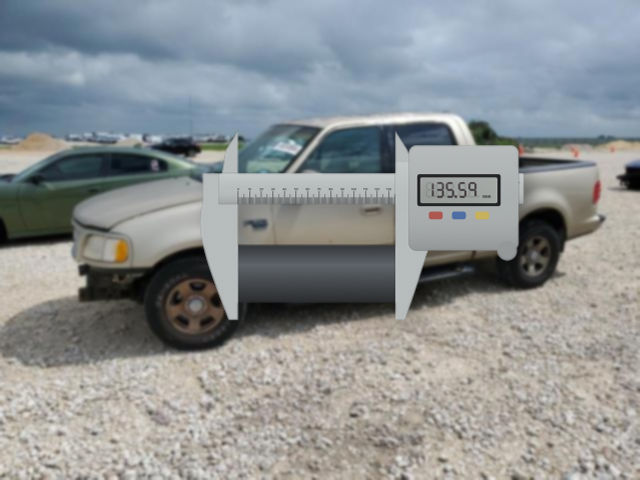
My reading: 135.59 mm
